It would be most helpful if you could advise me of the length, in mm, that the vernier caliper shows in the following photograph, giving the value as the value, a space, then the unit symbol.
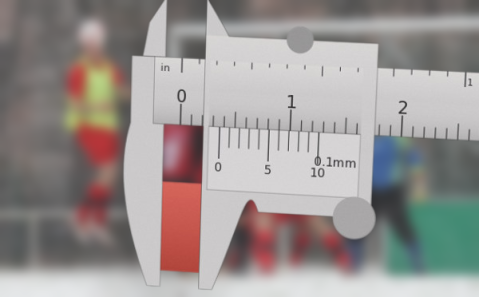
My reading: 3.6 mm
